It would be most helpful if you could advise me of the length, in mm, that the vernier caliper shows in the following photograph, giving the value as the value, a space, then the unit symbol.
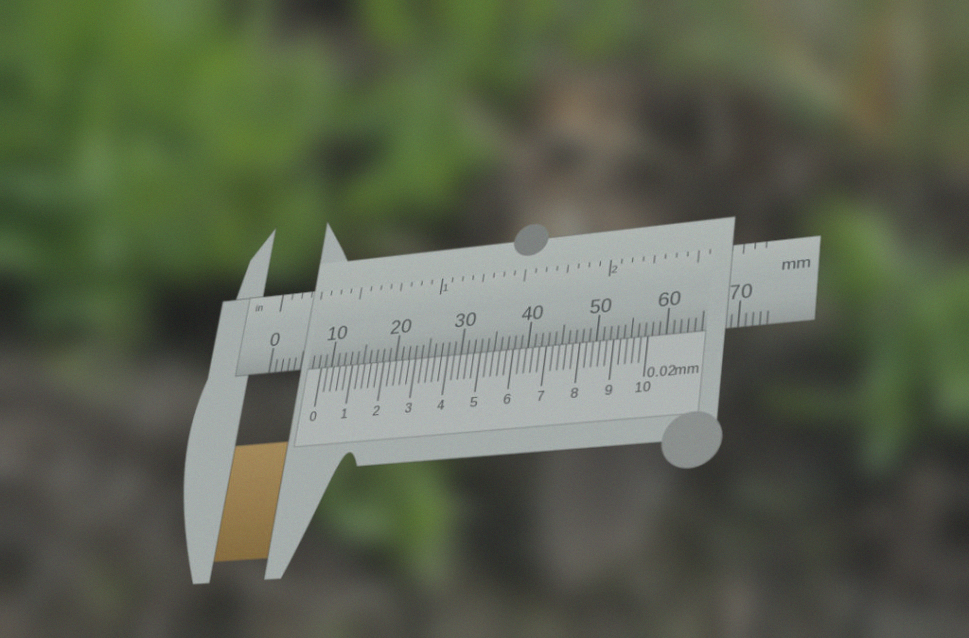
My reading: 8.4 mm
